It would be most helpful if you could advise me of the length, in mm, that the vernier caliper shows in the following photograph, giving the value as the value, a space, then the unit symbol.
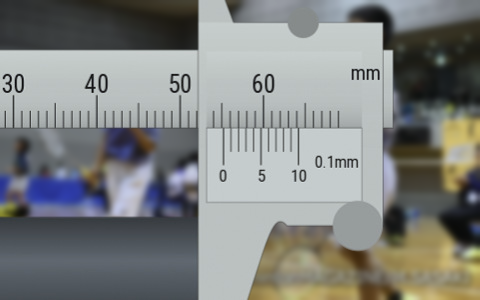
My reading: 55.2 mm
